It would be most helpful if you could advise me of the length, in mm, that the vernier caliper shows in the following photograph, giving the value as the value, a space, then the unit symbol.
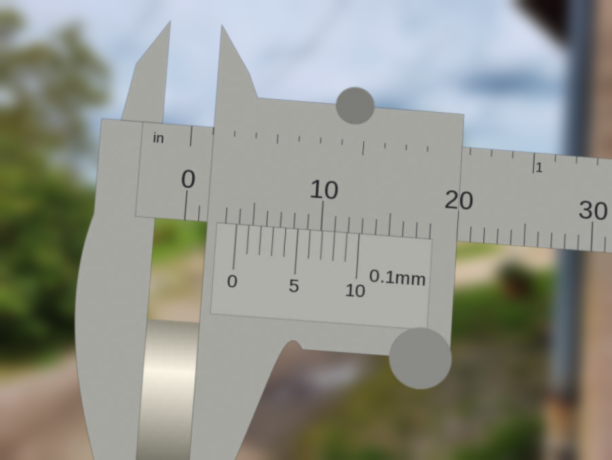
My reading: 3.8 mm
